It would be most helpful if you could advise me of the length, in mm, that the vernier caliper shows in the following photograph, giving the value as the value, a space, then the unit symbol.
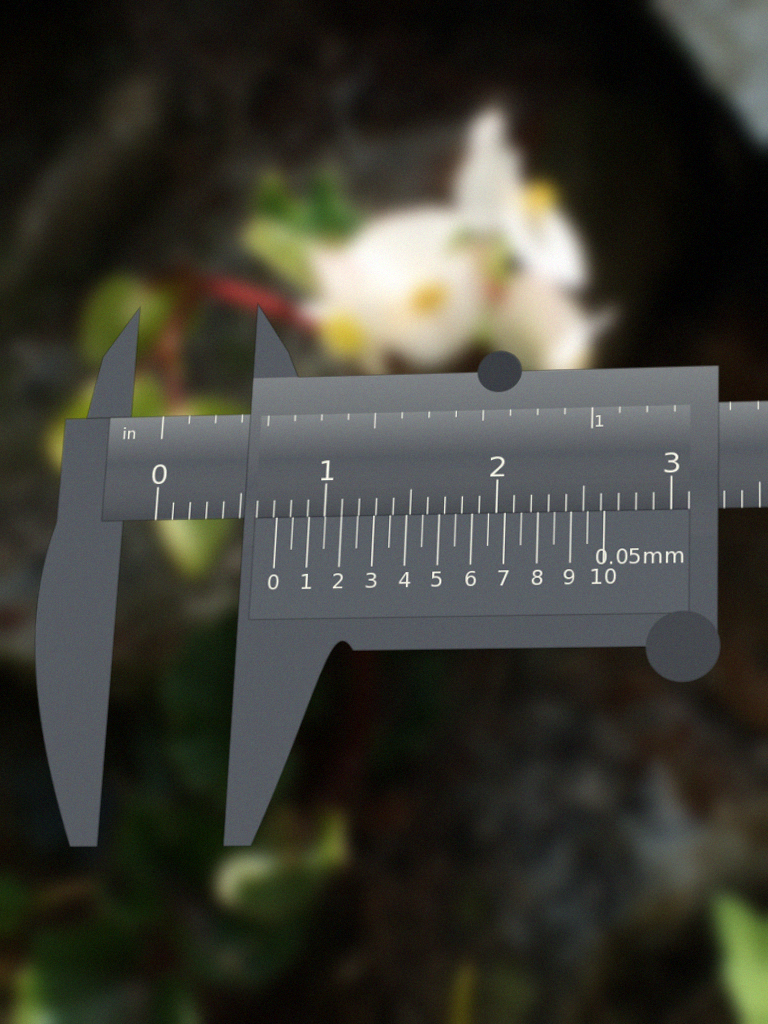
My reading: 7.2 mm
